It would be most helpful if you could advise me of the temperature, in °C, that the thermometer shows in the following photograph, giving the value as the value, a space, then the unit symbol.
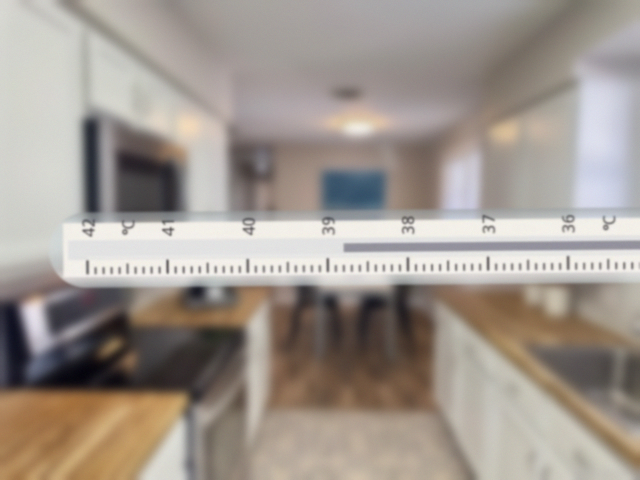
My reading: 38.8 °C
